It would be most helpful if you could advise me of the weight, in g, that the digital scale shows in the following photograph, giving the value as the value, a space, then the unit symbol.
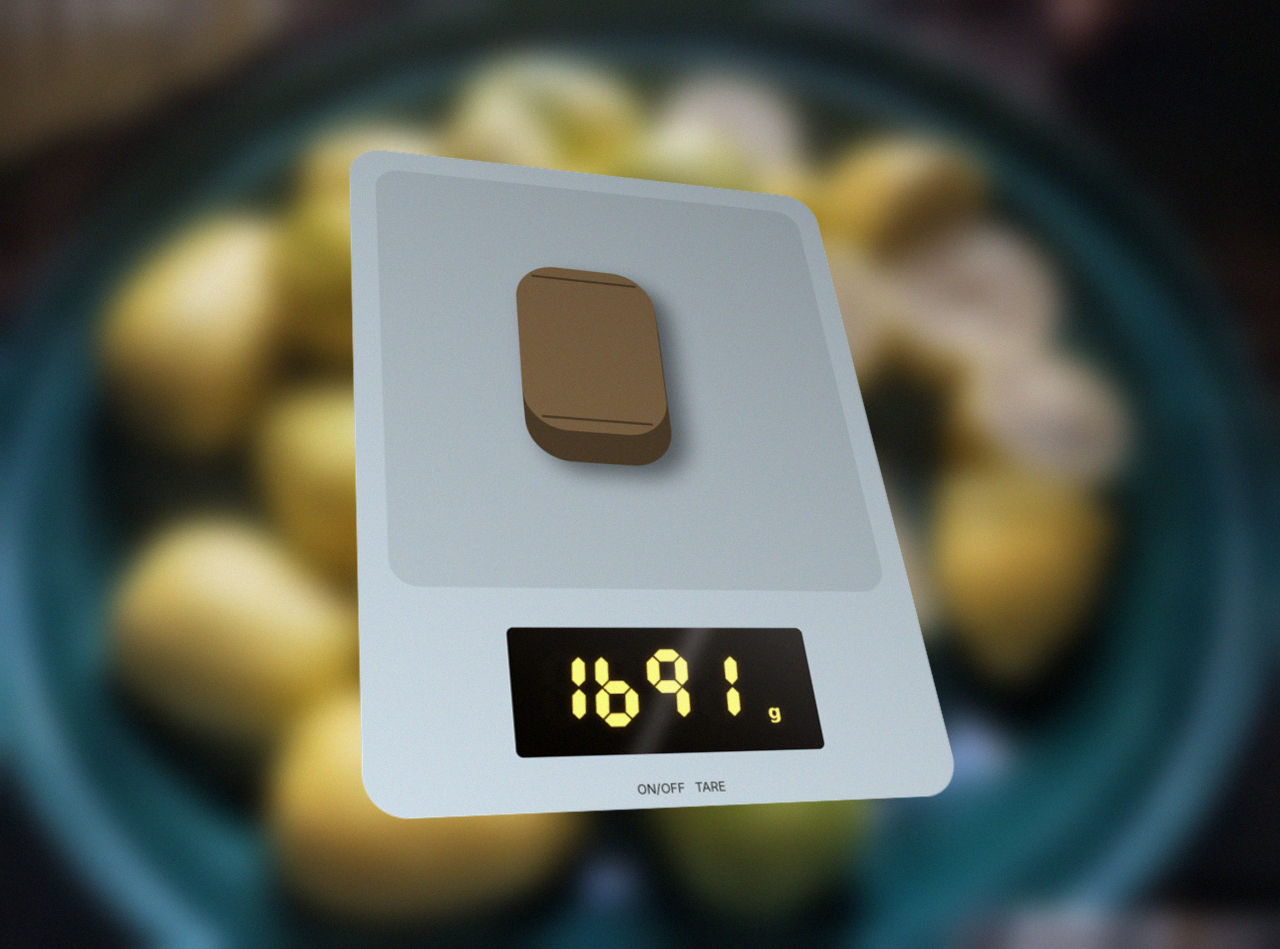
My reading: 1691 g
